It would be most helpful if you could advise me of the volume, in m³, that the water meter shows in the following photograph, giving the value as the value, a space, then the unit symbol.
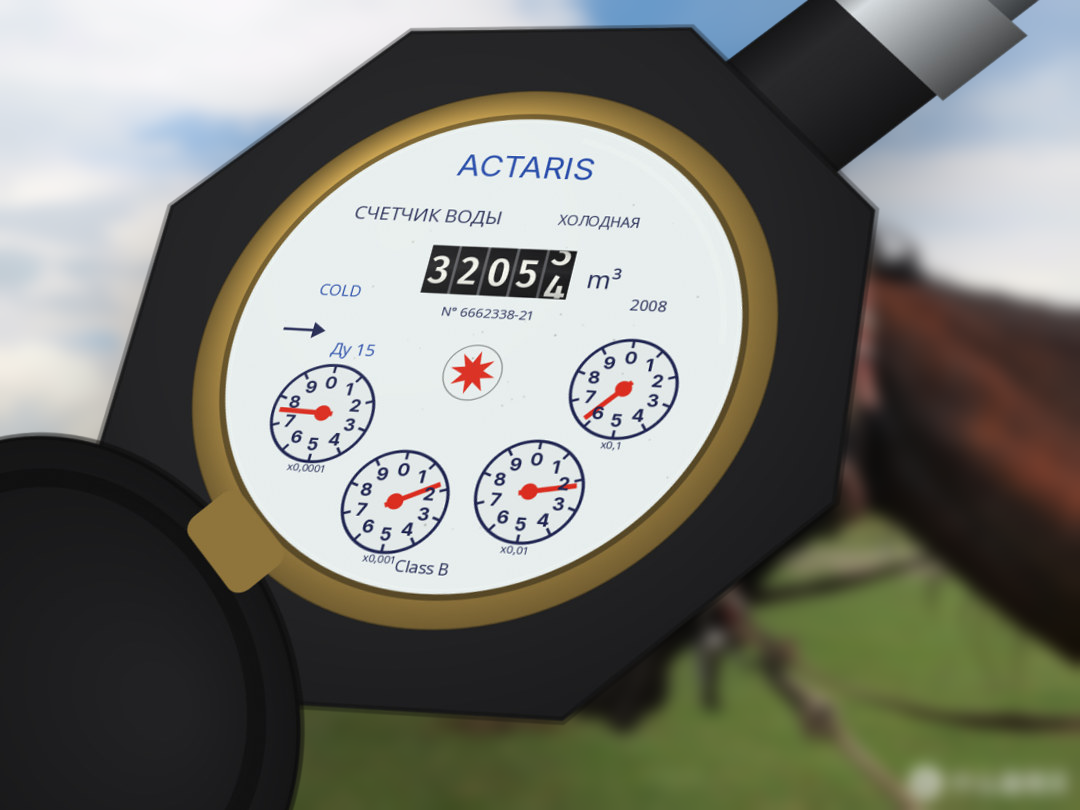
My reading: 32053.6217 m³
